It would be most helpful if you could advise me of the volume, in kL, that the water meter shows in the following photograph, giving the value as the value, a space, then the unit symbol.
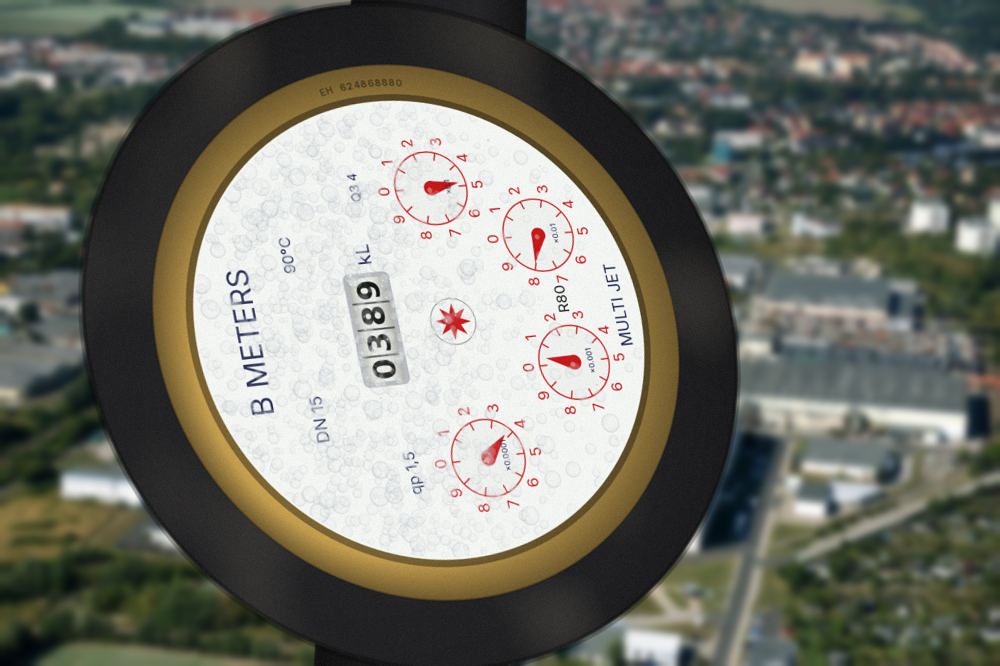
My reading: 389.4803 kL
